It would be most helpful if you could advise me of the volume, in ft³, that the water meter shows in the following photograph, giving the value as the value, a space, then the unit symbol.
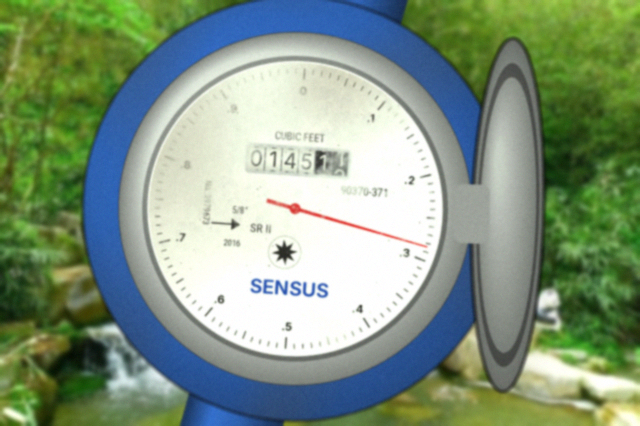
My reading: 14511.28 ft³
